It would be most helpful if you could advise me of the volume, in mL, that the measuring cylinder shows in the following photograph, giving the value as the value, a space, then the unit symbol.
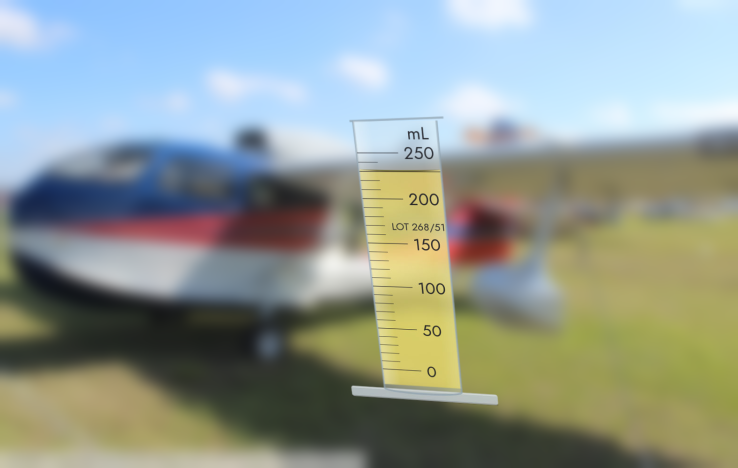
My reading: 230 mL
